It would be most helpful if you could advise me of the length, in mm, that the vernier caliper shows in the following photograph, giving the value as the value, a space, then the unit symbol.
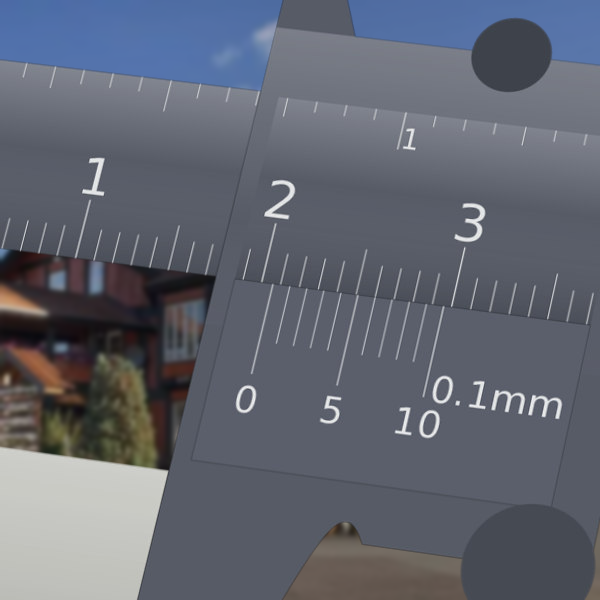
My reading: 20.6 mm
